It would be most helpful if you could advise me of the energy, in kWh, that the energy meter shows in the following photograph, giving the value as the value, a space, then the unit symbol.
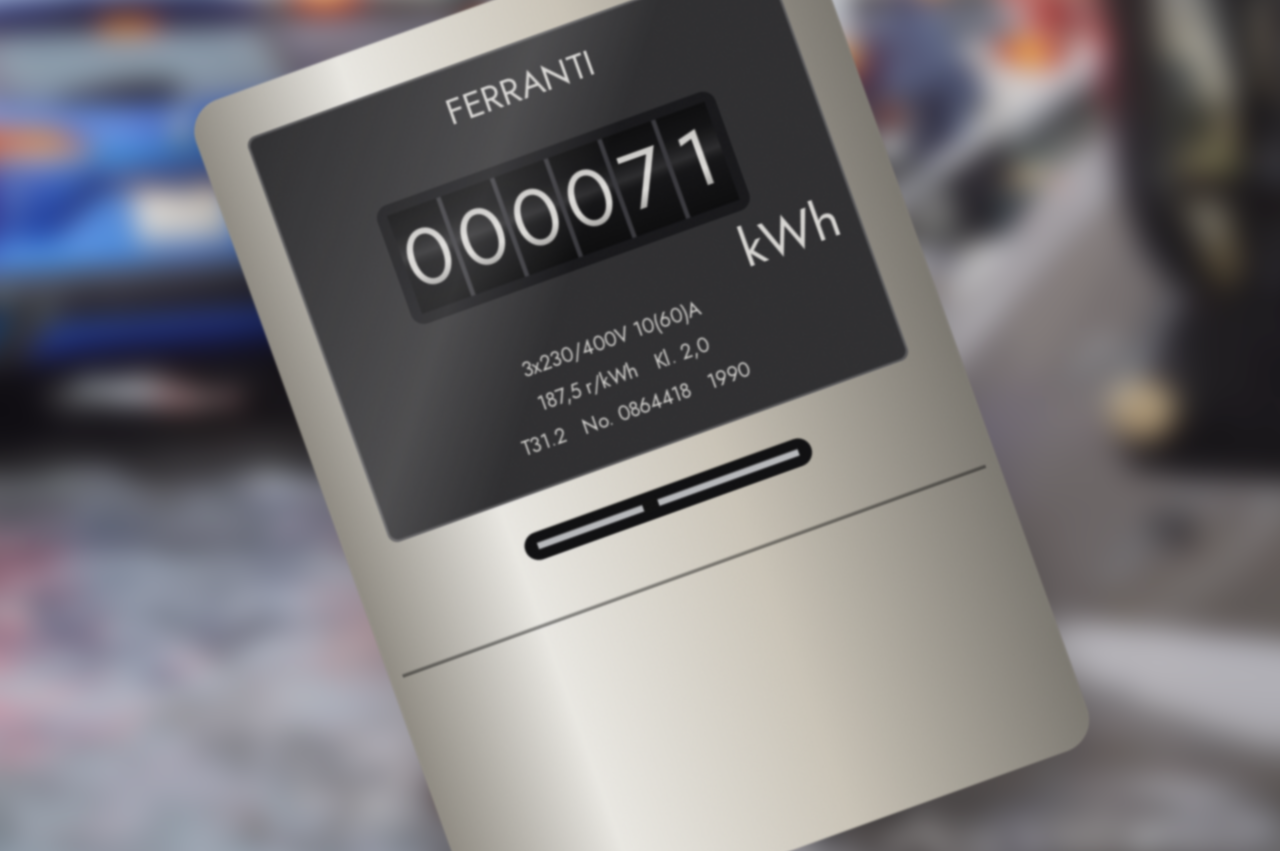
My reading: 71 kWh
